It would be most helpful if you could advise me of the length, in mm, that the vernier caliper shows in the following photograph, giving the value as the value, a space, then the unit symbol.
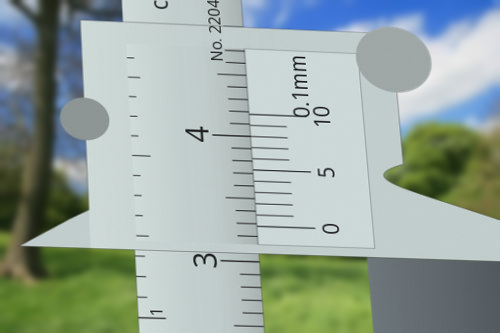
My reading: 32.8 mm
